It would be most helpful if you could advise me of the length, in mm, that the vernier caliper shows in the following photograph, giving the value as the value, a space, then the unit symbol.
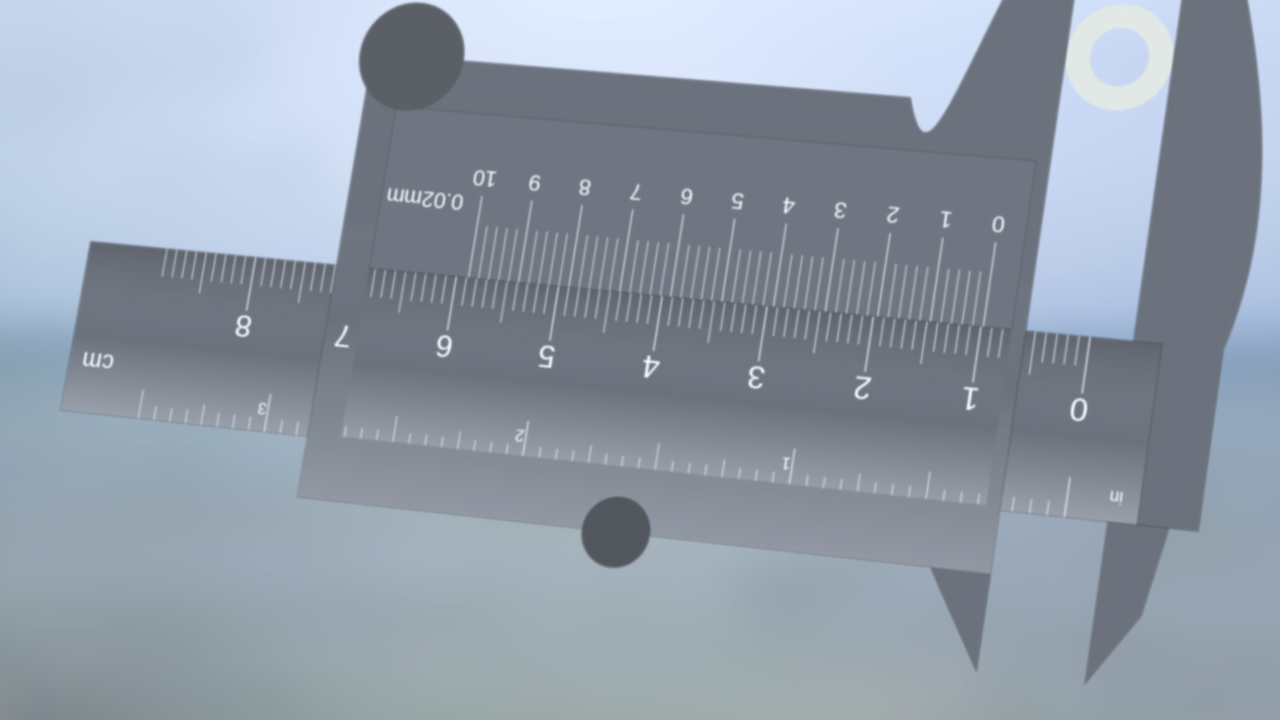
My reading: 9.8 mm
